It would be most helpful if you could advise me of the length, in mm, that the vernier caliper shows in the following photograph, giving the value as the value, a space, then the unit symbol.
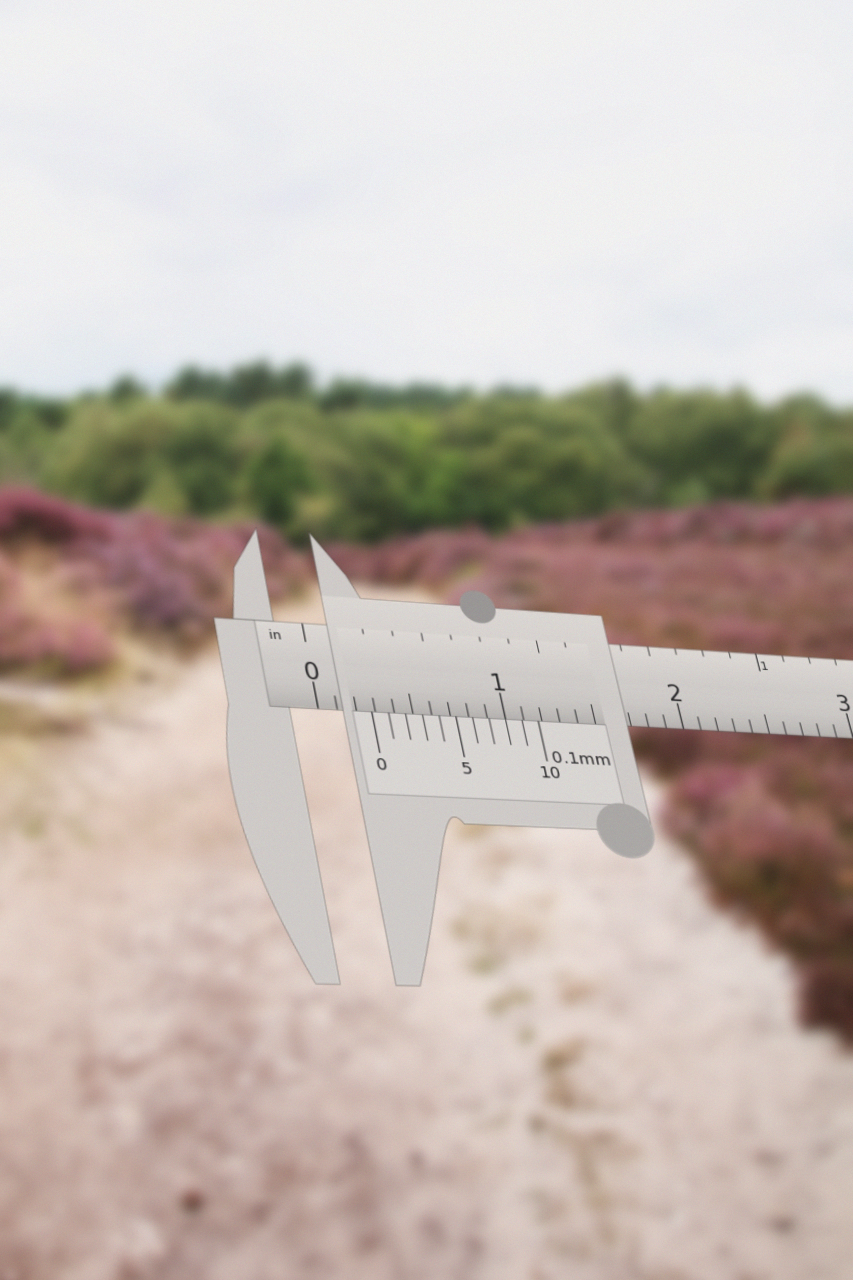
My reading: 2.8 mm
